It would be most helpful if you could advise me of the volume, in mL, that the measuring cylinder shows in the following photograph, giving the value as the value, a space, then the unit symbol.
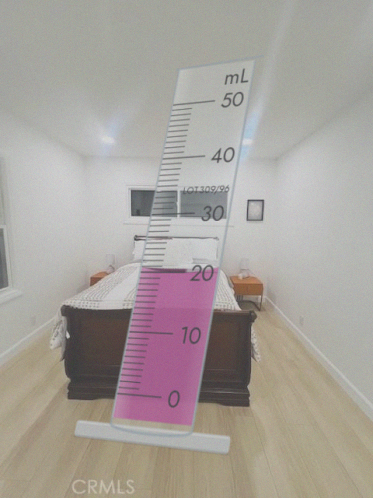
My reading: 20 mL
